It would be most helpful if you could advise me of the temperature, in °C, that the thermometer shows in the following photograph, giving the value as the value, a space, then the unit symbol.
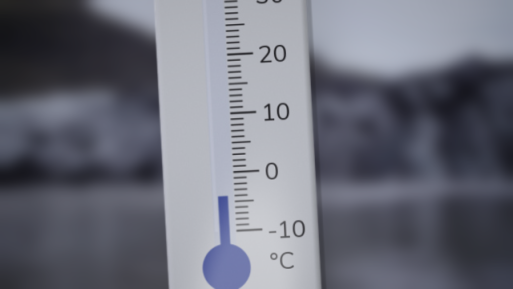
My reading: -4 °C
